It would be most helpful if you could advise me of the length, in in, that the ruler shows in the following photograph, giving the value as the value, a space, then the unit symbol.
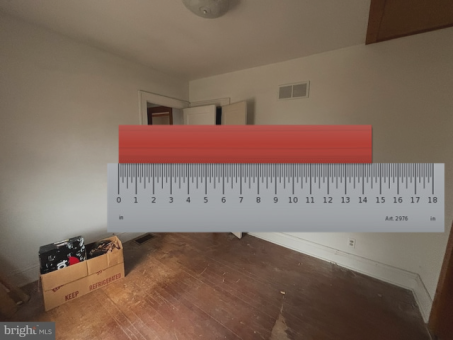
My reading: 14.5 in
